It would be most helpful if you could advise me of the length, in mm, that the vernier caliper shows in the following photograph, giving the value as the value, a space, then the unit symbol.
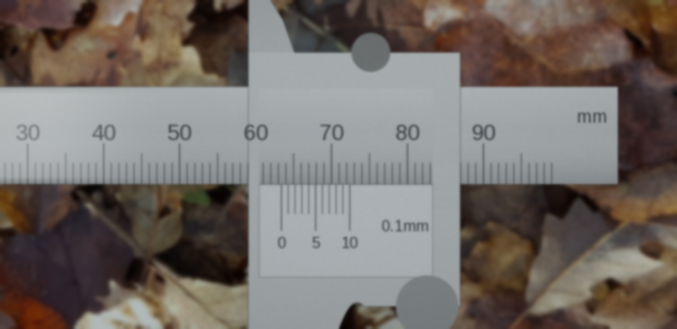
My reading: 63.4 mm
